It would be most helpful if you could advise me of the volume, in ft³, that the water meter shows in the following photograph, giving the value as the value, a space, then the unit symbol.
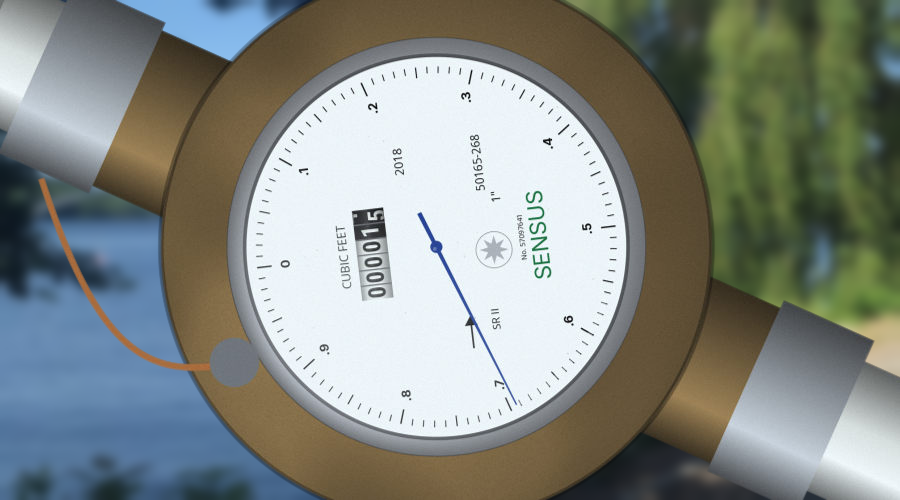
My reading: 14.69 ft³
